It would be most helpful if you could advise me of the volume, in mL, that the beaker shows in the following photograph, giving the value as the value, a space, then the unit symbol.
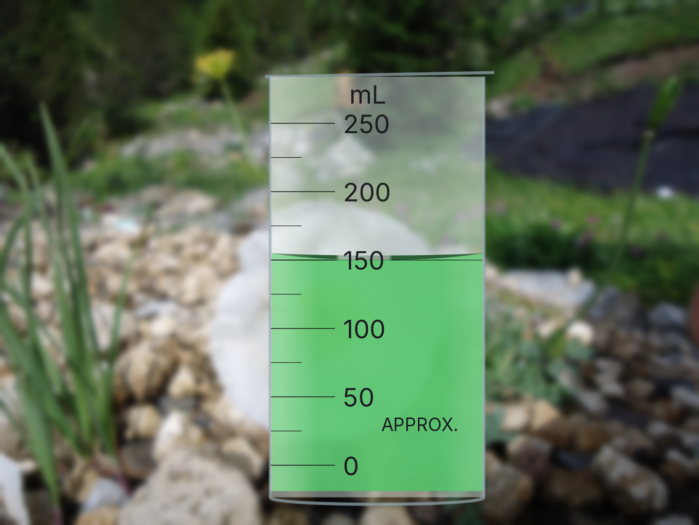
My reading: 150 mL
